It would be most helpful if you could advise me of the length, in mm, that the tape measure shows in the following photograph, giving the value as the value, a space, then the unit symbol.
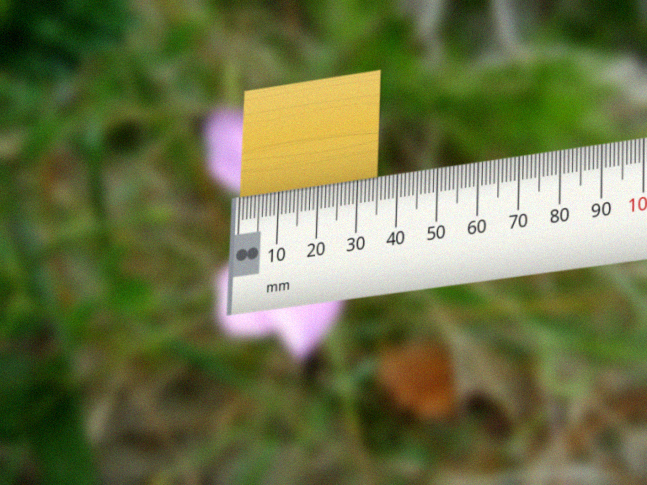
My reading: 35 mm
